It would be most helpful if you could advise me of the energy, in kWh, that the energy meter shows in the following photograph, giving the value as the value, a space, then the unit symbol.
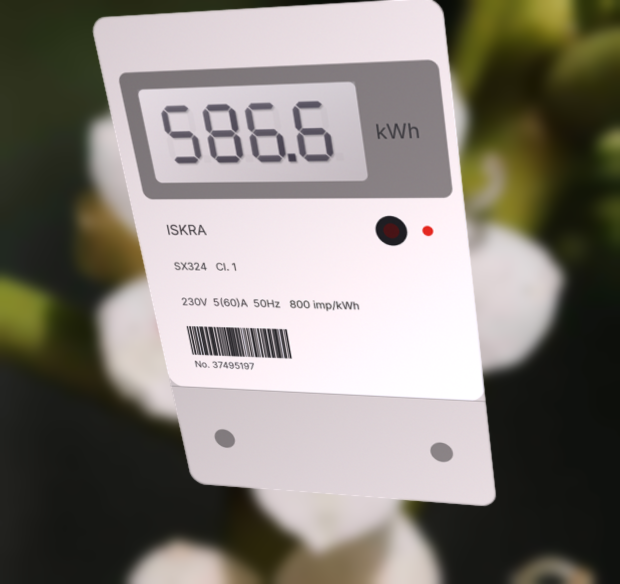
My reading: 586.6 kWh
